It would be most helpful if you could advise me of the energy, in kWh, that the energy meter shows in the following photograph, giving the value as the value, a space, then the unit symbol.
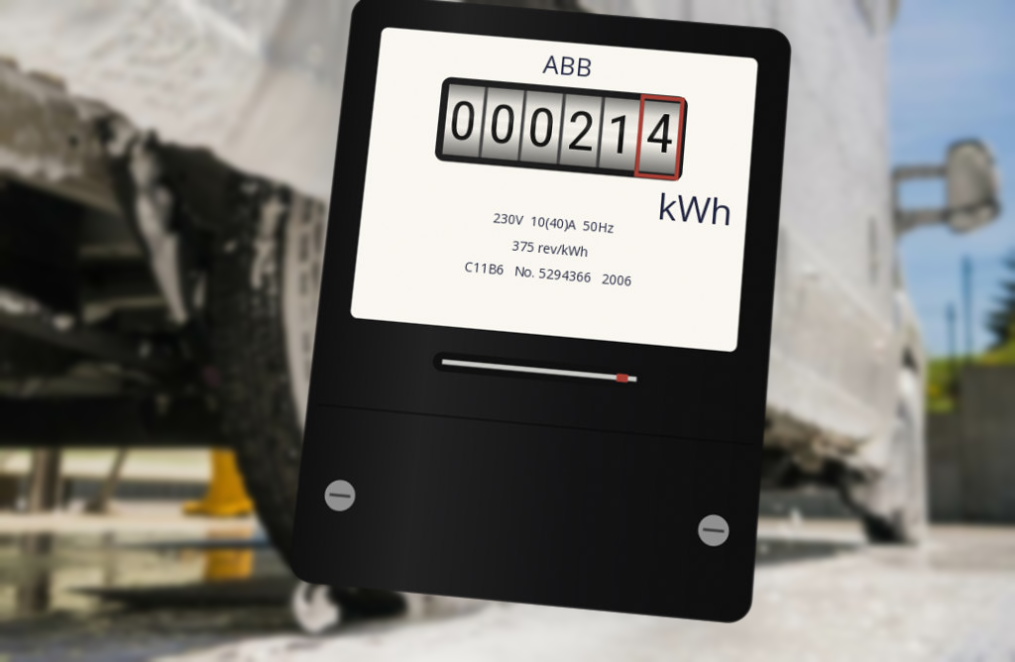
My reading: 21.4 kWh
